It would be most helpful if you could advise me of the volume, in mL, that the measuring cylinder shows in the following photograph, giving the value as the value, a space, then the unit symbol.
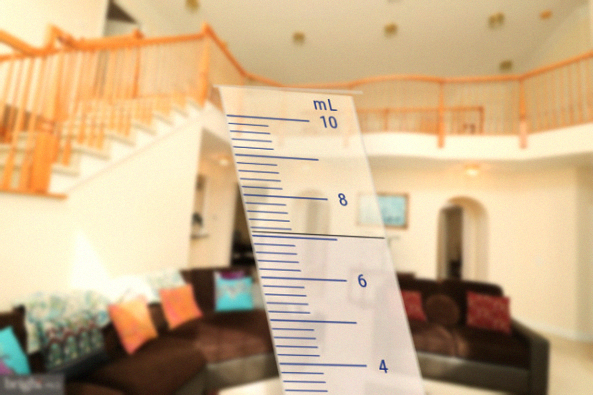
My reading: 7.1 mL
